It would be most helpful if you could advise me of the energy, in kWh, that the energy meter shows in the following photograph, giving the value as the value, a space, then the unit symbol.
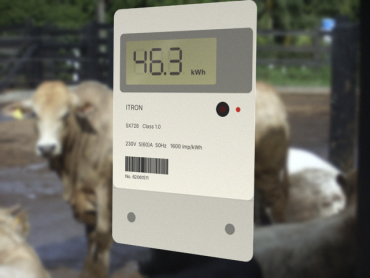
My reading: 46.3 kWh
